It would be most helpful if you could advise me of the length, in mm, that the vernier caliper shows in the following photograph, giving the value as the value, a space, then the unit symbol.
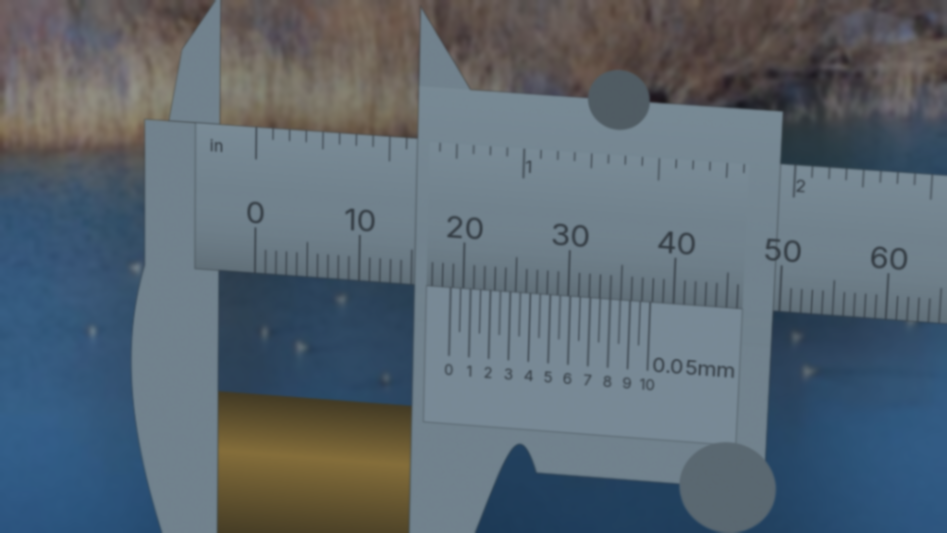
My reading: 18.8 mm
